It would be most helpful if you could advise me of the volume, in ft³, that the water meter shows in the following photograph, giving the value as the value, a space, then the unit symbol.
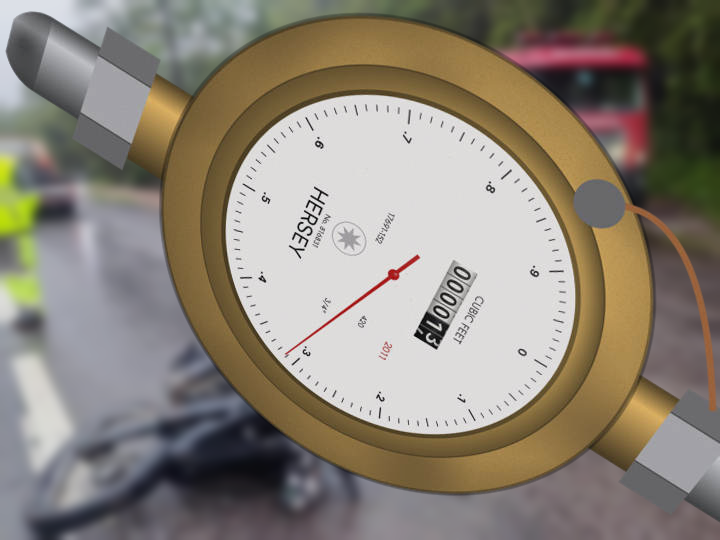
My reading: 13.31 ft³
